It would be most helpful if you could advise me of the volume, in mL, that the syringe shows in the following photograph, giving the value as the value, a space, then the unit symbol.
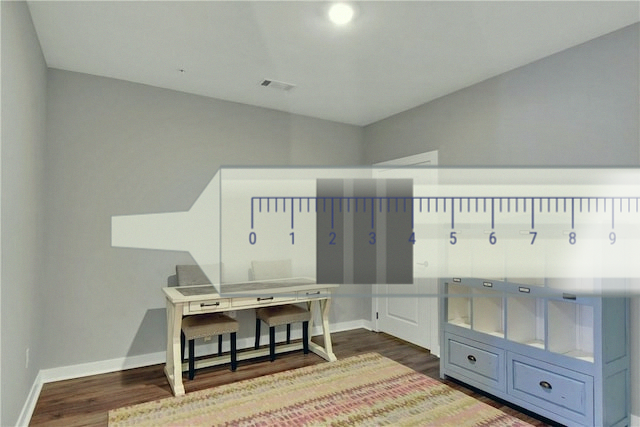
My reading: 1.6 mL
